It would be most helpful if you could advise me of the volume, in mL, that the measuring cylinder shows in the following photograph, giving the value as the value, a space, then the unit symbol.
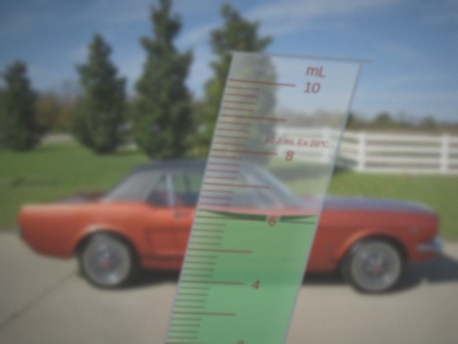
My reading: 6 mL
